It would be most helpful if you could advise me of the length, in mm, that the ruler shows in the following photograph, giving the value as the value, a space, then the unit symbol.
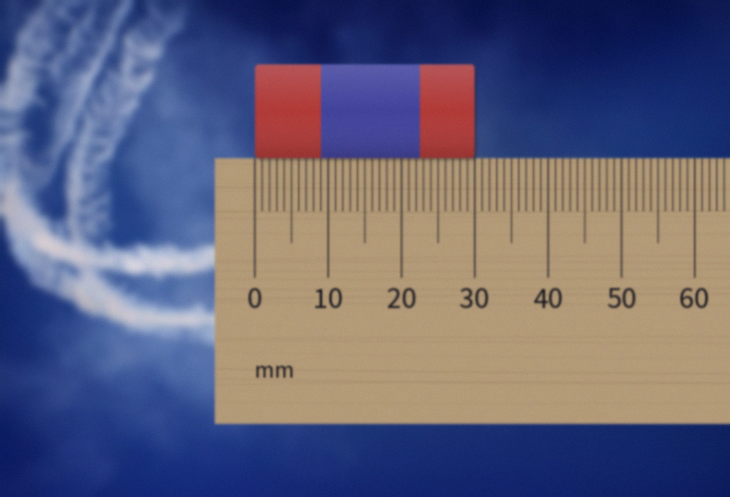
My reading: 30 mm
